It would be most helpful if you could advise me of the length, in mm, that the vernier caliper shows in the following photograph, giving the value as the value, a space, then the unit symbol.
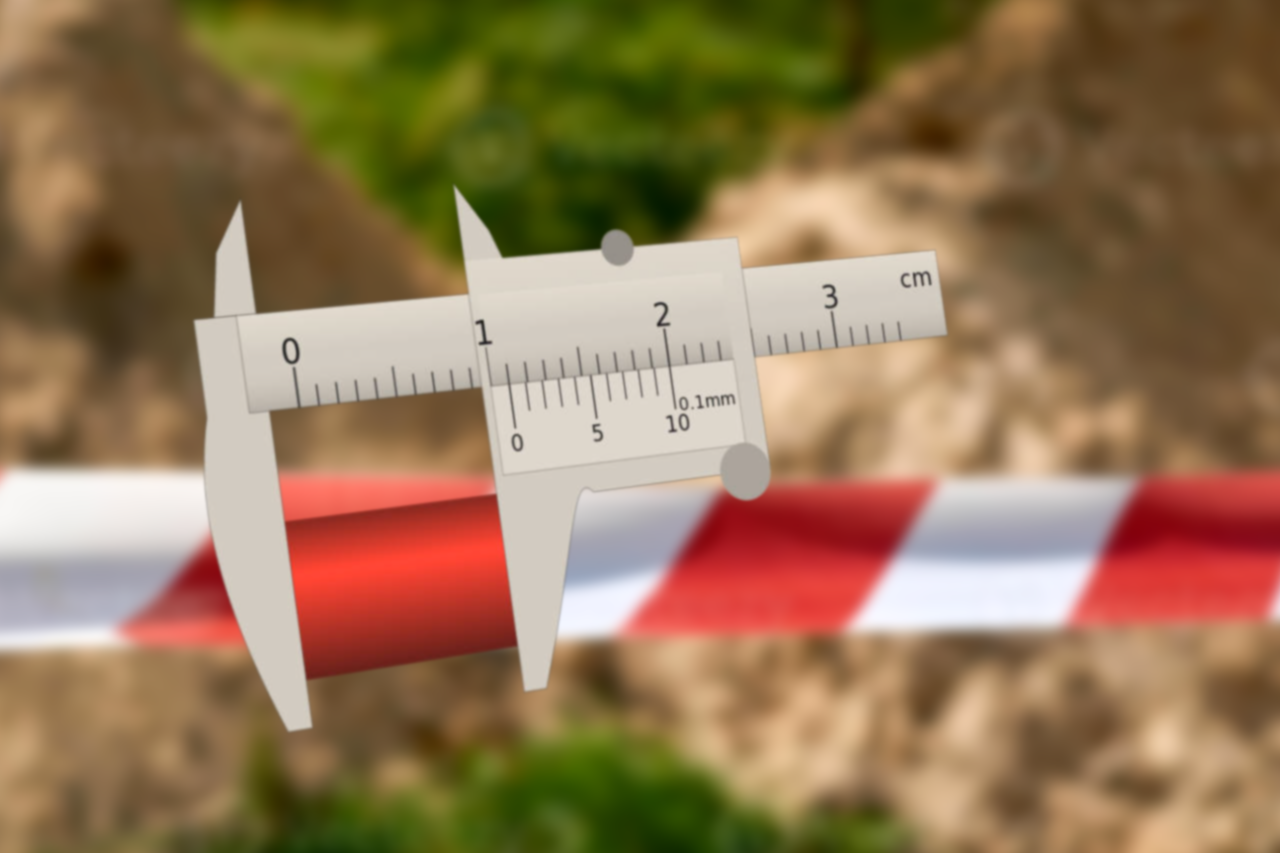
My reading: 11.0 mm
